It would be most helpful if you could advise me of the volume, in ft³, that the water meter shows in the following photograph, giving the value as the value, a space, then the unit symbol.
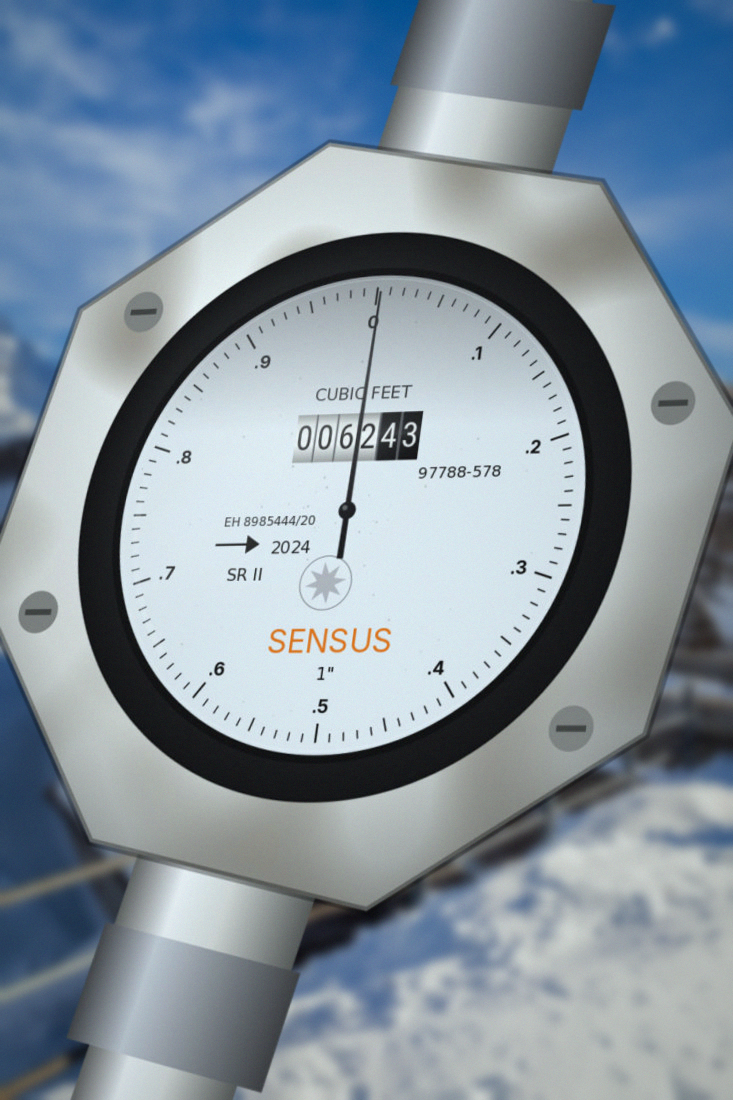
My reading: 6243.00 ft³
